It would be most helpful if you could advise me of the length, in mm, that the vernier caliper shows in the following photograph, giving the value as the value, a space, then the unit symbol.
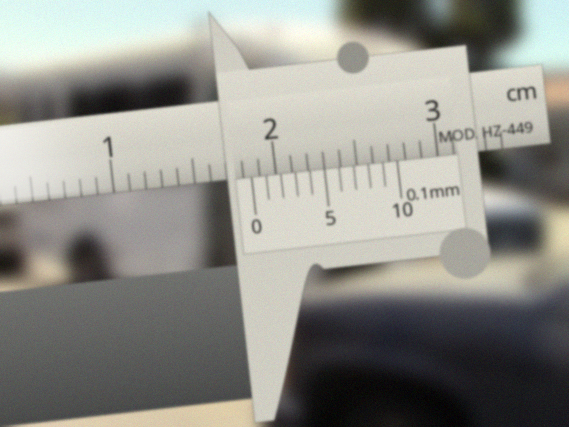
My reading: 18.5 mm
